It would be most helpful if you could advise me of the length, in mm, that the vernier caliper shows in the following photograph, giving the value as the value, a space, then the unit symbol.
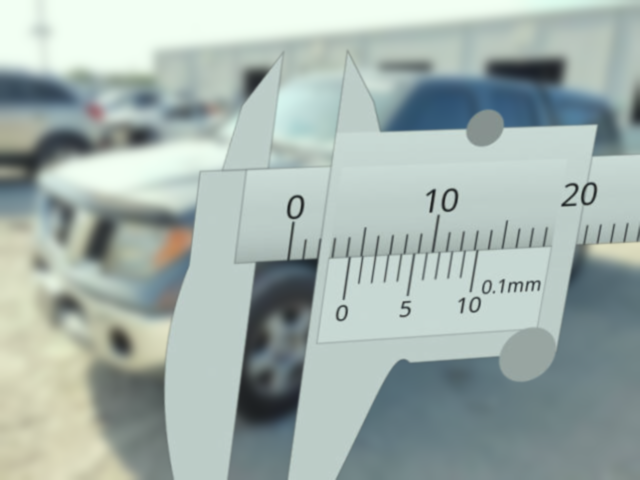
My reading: 4.2 mm
